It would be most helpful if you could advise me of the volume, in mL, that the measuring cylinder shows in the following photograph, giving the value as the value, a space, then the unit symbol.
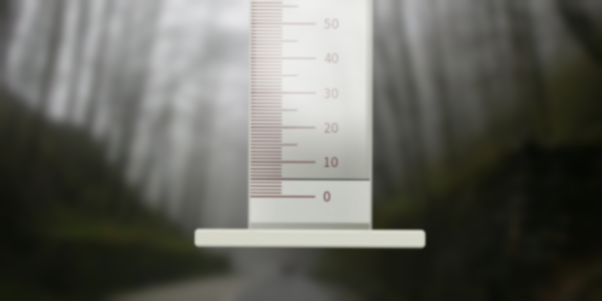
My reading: 5 mL
